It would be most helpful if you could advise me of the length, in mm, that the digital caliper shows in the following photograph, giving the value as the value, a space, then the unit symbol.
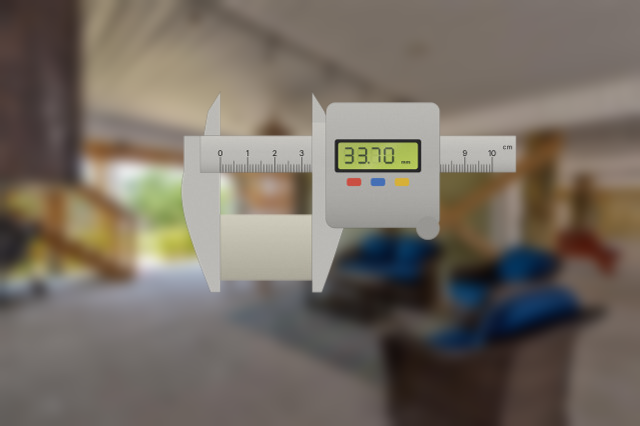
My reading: 33.70 mm
